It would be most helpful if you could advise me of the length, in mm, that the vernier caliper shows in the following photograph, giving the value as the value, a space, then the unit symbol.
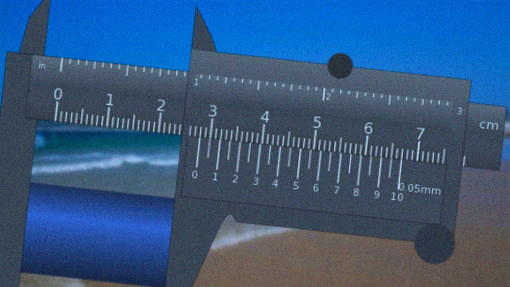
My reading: 28.0 mm
